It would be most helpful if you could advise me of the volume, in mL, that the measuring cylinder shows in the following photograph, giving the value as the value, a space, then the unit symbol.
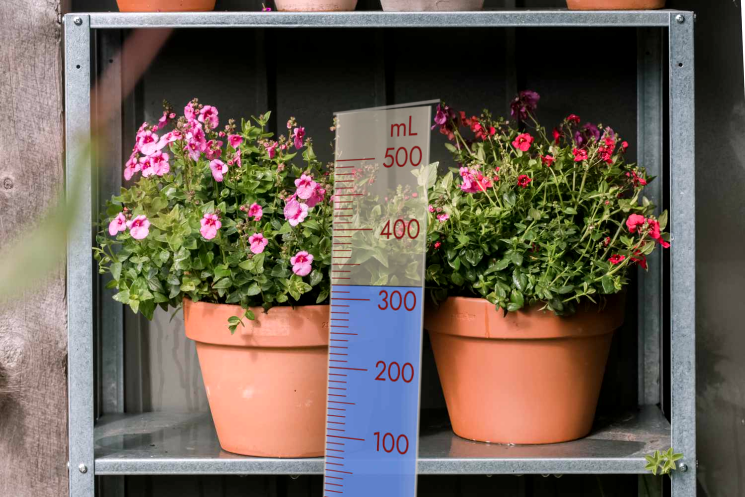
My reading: 320 mL
